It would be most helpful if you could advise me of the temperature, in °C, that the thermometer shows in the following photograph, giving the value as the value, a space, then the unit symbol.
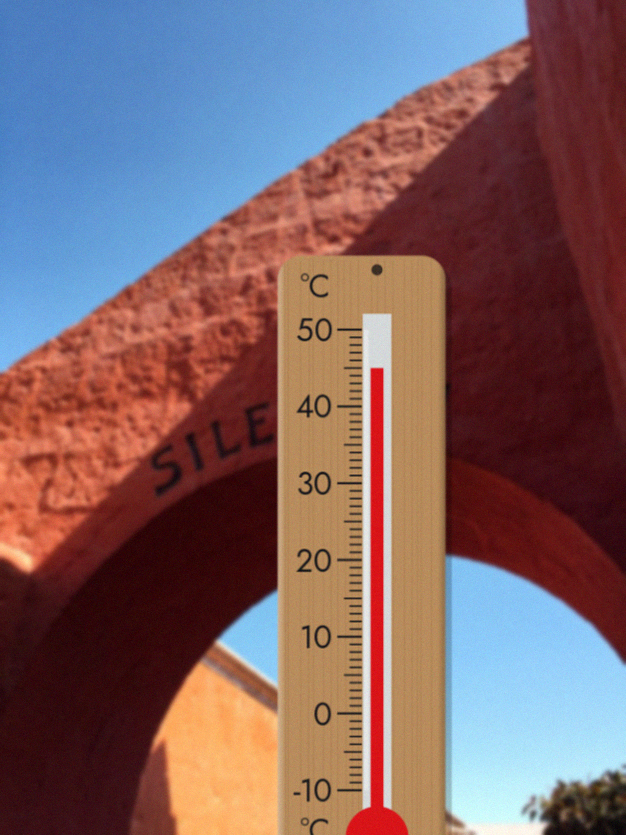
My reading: 45 °C
